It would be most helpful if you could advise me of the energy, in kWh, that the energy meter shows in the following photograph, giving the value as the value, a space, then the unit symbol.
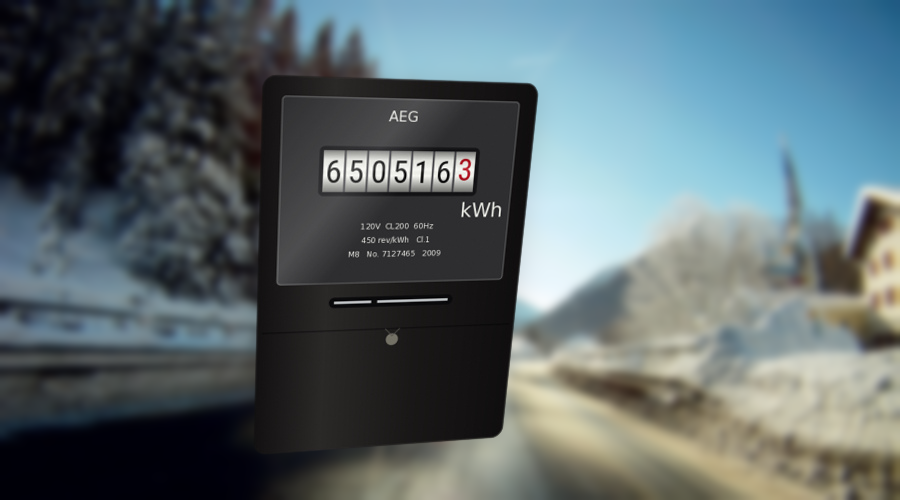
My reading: 650516.3 kWh
